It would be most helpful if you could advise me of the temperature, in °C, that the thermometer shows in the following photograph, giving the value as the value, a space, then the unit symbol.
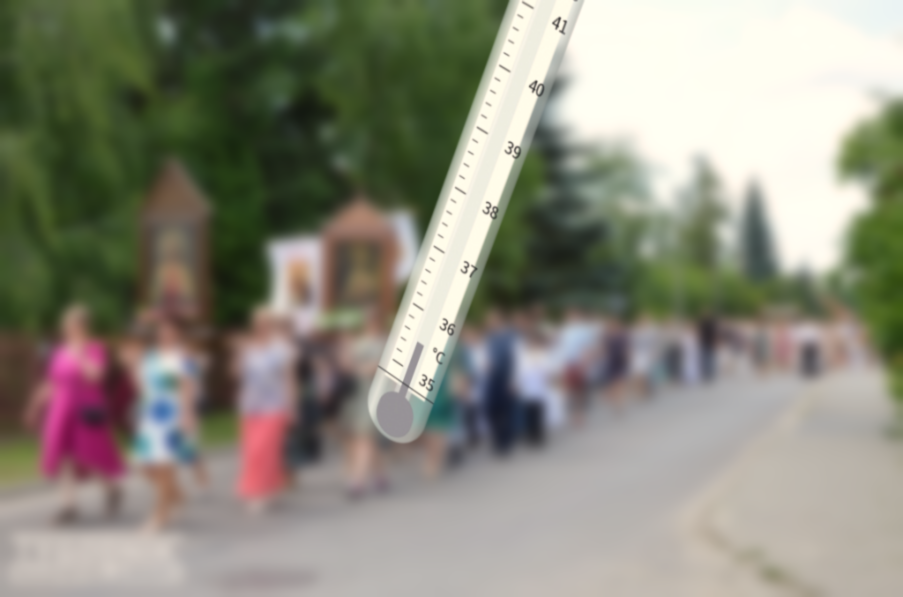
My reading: 35.5 °C
